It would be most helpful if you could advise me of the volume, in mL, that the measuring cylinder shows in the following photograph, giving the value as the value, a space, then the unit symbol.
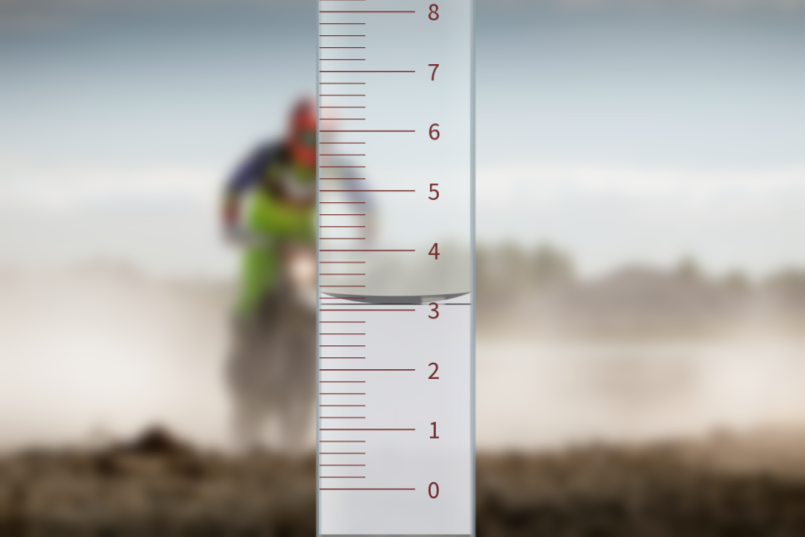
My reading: 3.1 mL
